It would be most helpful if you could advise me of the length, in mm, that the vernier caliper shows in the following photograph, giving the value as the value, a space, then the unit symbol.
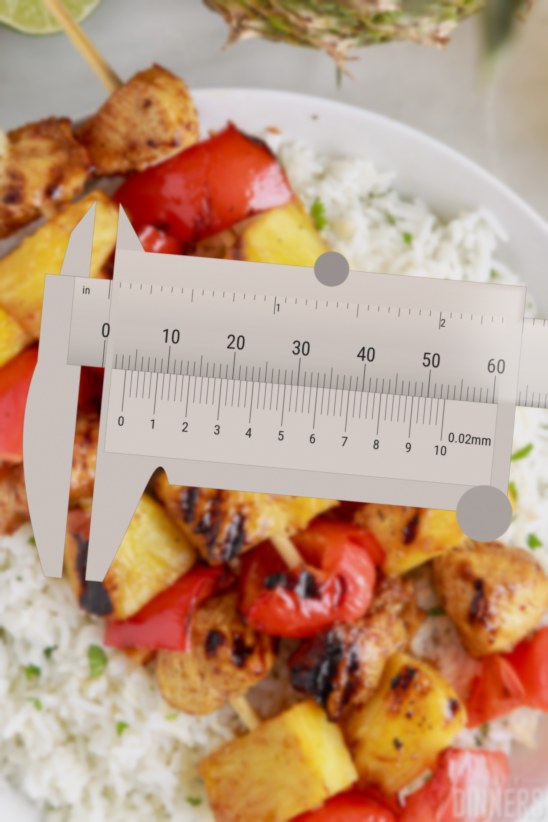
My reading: 3.6 mm
